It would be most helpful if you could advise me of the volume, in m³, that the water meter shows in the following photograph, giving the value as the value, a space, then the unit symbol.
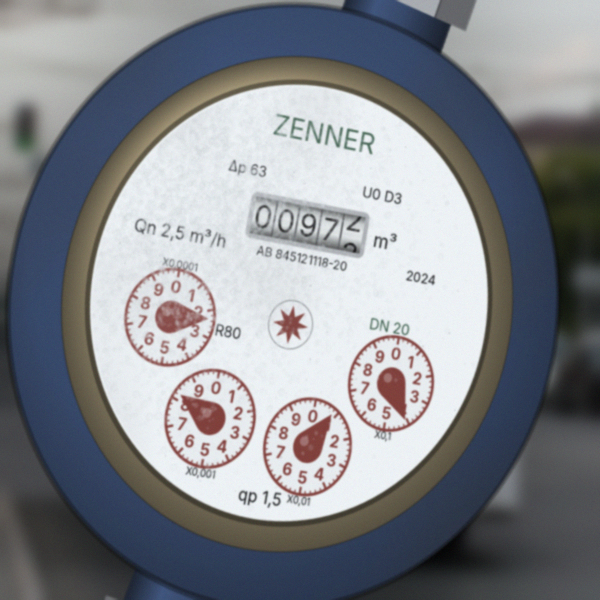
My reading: 972.4082 m³
